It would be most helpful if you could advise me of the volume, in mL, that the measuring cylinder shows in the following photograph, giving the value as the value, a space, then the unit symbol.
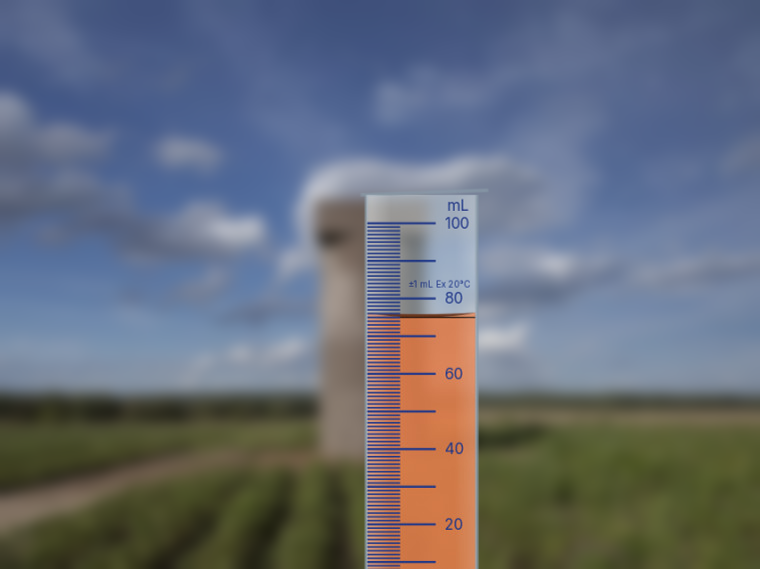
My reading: 75 mL
